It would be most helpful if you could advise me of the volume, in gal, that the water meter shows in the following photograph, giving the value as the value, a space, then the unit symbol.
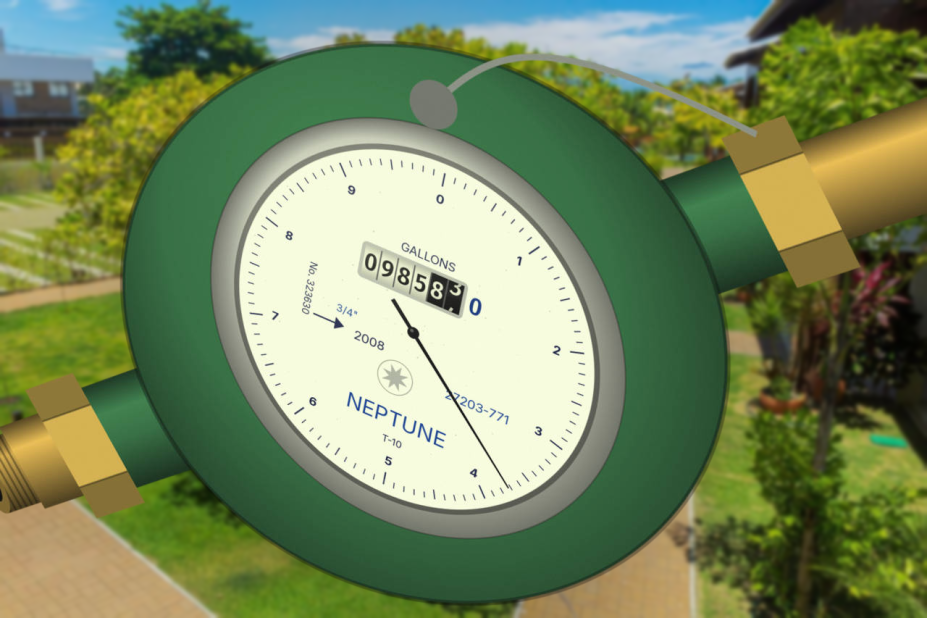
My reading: 985833.7 gal
